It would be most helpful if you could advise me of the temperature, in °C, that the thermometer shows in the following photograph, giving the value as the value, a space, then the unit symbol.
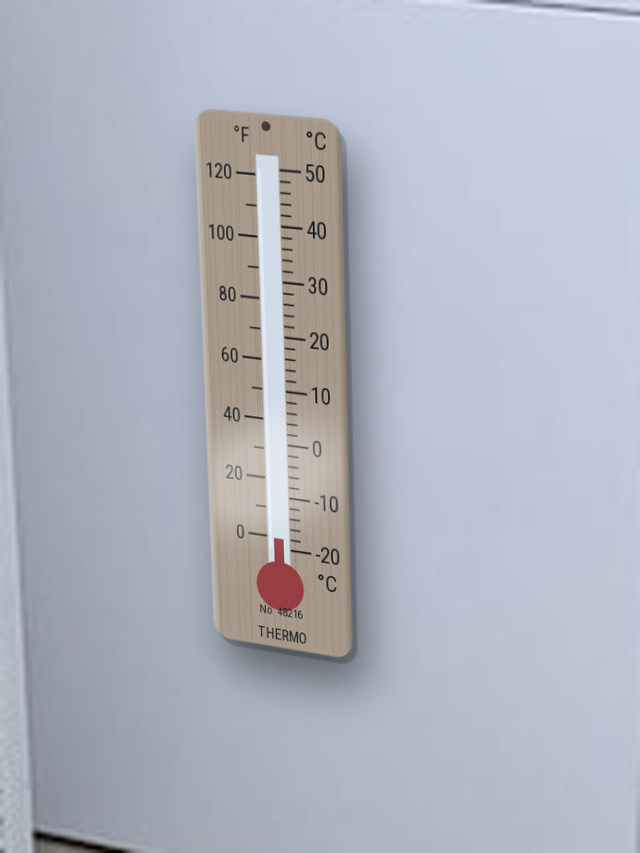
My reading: -18 °C
